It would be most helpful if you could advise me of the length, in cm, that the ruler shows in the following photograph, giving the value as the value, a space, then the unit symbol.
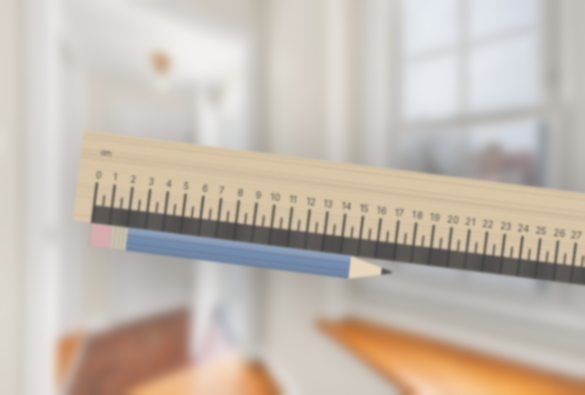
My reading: 17 cm
